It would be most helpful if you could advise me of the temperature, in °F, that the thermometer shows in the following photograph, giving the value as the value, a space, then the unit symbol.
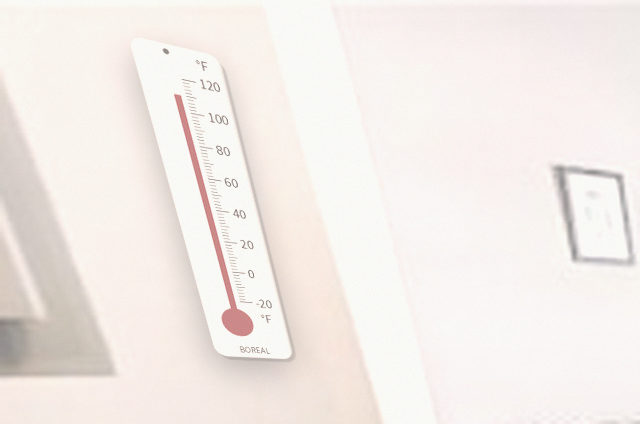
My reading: 110 °F
